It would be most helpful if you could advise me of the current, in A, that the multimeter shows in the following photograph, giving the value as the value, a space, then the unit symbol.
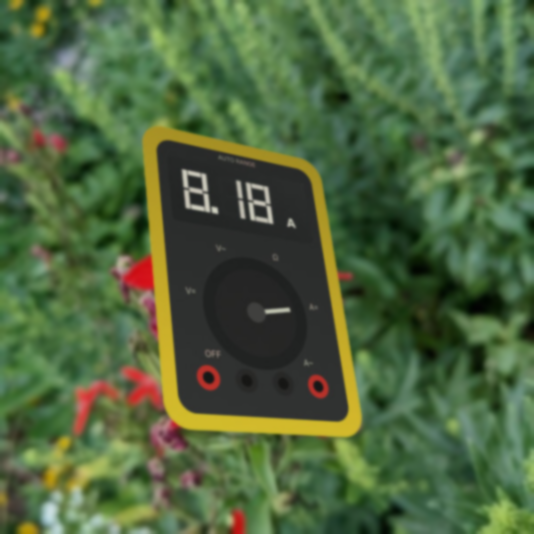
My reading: 8.18 A
